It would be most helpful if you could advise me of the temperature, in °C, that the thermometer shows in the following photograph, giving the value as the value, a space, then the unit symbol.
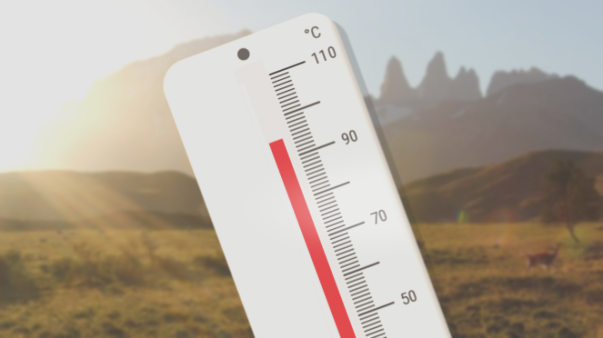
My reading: 95 °C
